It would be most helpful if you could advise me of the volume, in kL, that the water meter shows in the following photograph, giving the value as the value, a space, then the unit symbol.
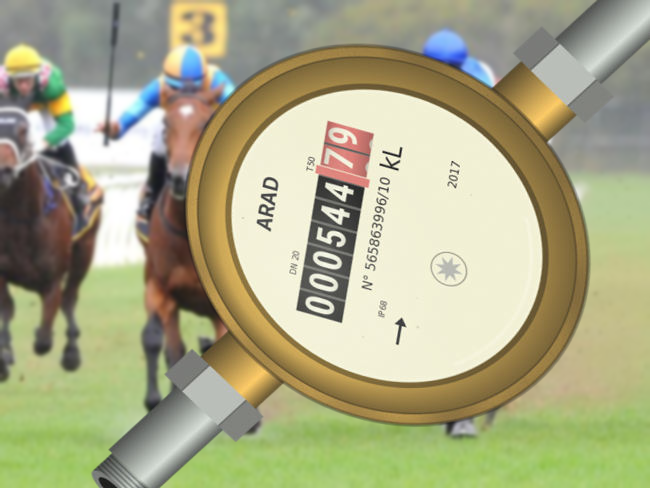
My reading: 544.79 kL
